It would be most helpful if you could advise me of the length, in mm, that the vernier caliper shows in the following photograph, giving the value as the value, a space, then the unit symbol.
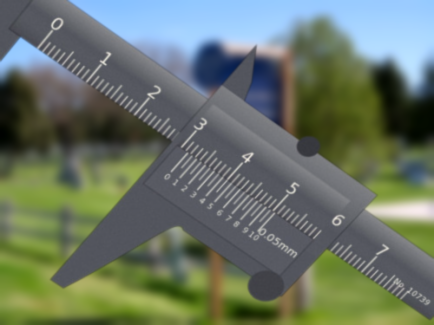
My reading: 31.5 mm
